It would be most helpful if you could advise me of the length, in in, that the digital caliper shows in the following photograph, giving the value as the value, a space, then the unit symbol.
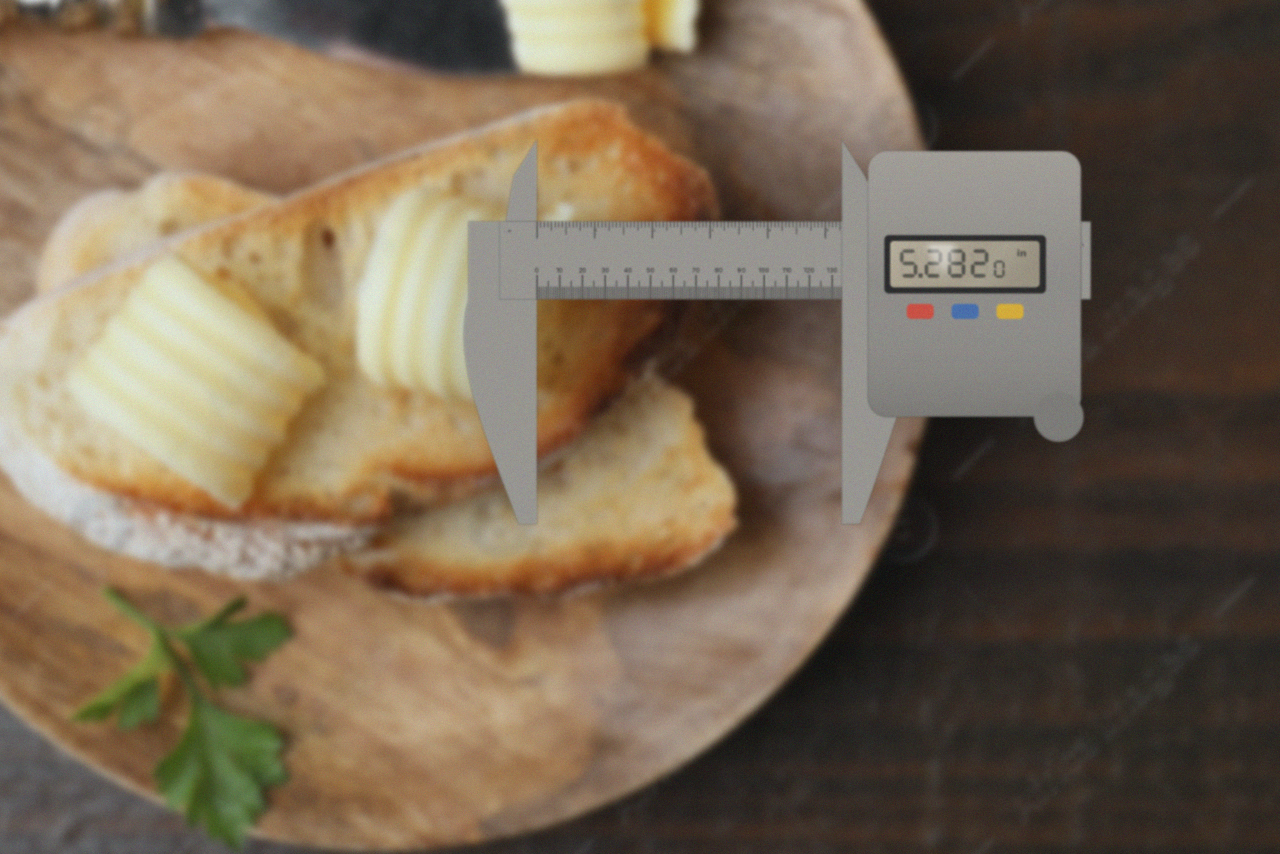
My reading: 5.2820 in
